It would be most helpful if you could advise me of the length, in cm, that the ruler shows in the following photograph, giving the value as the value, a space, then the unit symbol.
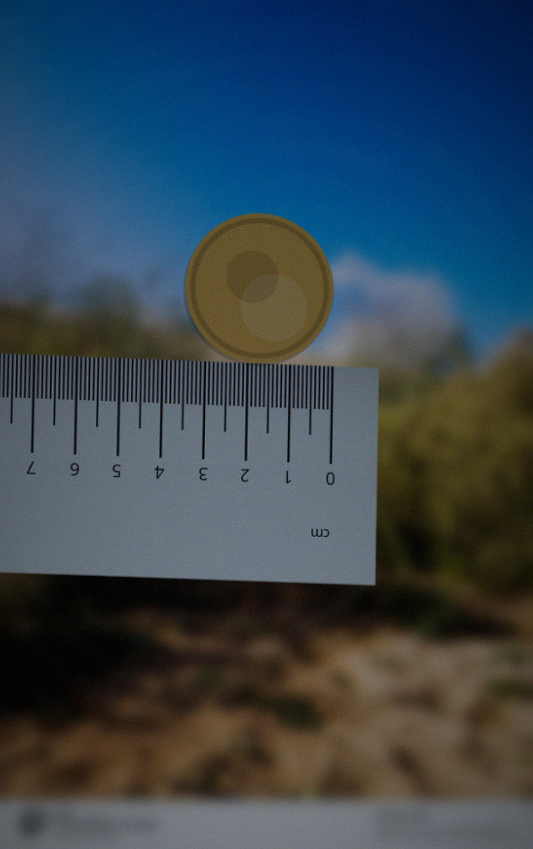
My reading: 3.5 cm
